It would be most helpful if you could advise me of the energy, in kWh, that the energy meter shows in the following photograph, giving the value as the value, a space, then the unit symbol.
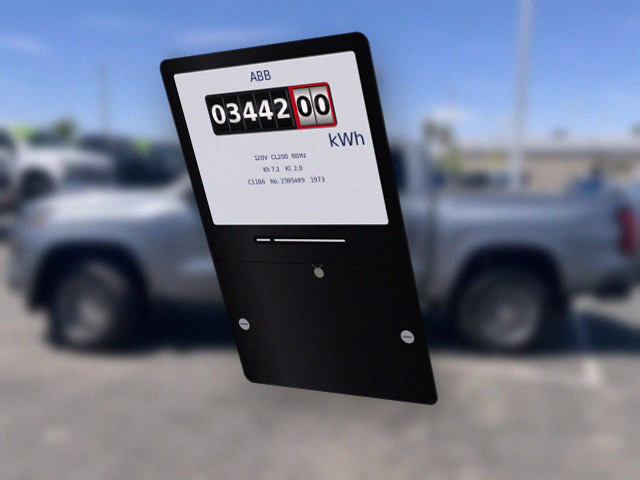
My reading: 3442.00 kWh
